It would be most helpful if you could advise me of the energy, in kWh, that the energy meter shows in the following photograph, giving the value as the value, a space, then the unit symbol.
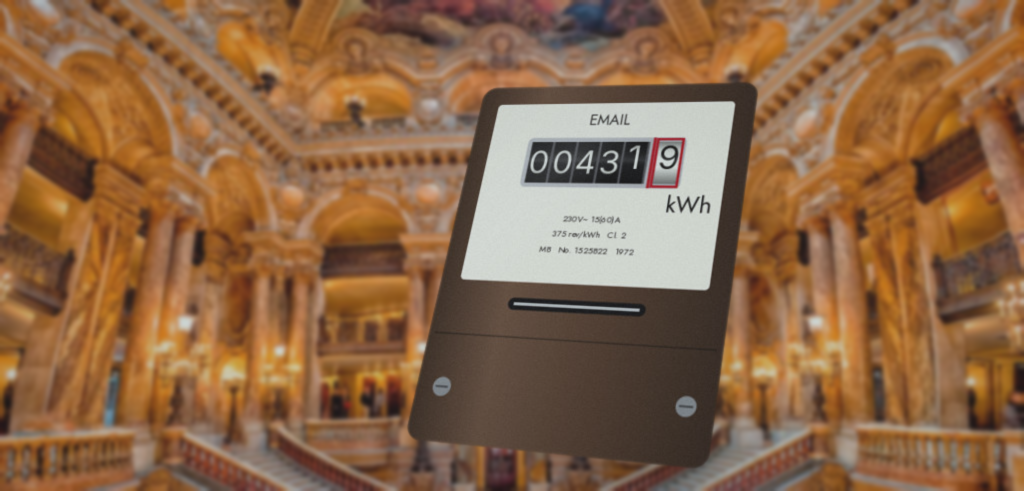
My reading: 431.9 kWh
